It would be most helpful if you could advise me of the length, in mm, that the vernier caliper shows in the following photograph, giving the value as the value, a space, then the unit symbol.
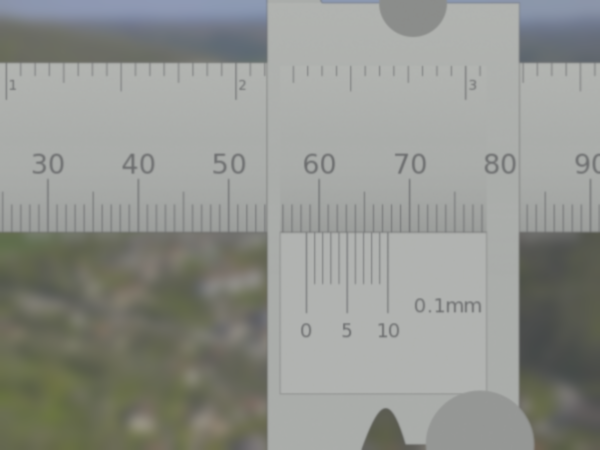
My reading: 58.6 mm
